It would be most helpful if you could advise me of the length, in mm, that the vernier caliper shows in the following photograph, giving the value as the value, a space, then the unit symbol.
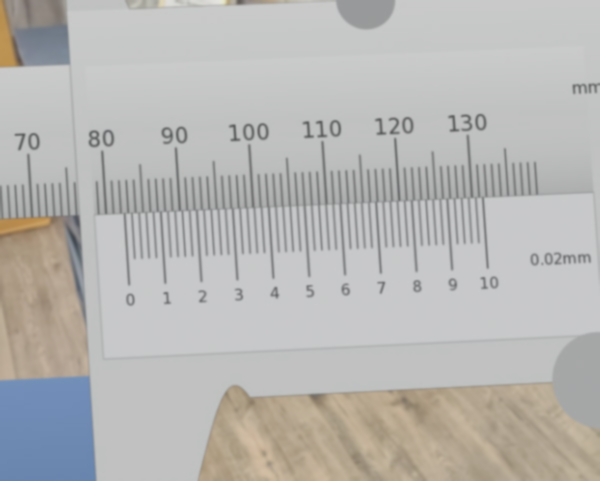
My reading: 82.5 mm
